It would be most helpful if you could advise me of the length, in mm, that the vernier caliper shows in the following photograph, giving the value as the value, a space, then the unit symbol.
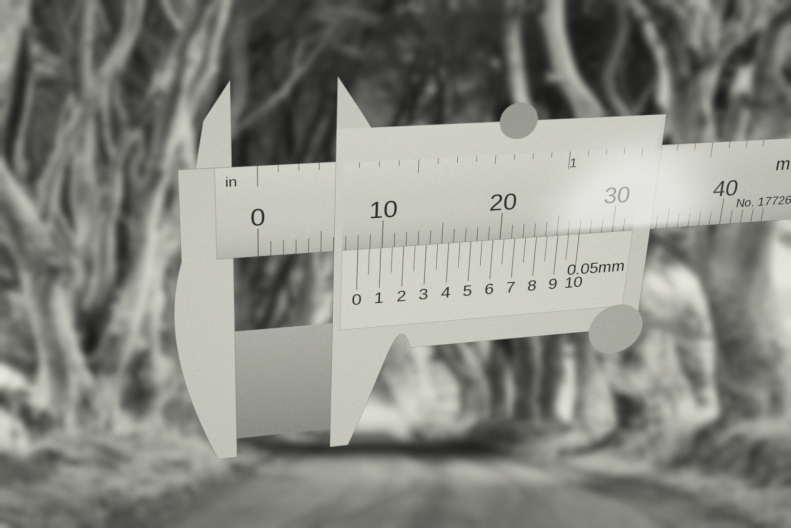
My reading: 8.0 mm
